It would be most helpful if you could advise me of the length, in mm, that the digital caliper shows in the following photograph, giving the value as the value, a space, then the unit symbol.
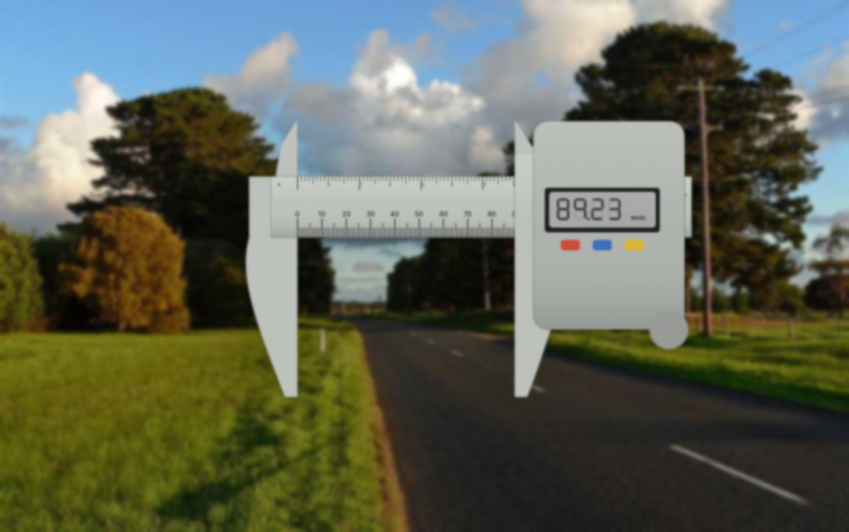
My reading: 89.23 mm
